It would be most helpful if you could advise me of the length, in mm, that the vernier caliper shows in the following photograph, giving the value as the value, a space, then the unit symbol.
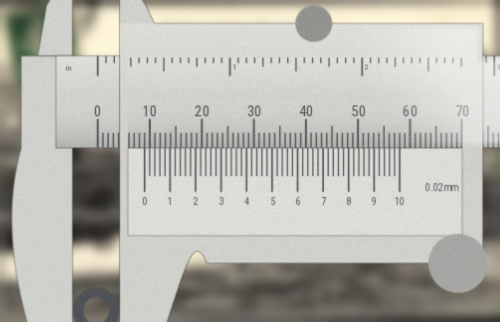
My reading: 9.0 mm
